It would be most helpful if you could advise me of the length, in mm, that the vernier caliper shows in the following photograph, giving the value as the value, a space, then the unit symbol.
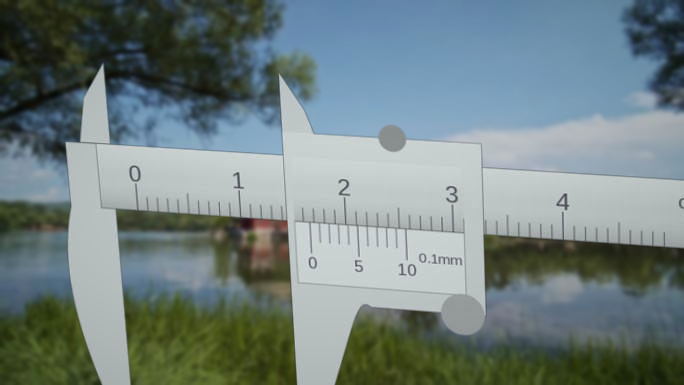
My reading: 16.6 mm
